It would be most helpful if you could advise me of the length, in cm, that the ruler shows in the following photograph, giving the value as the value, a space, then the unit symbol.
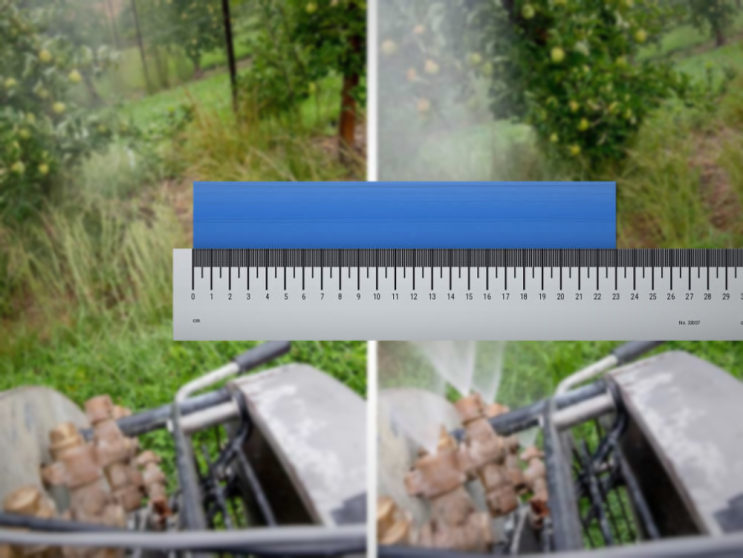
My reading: 23 cm
